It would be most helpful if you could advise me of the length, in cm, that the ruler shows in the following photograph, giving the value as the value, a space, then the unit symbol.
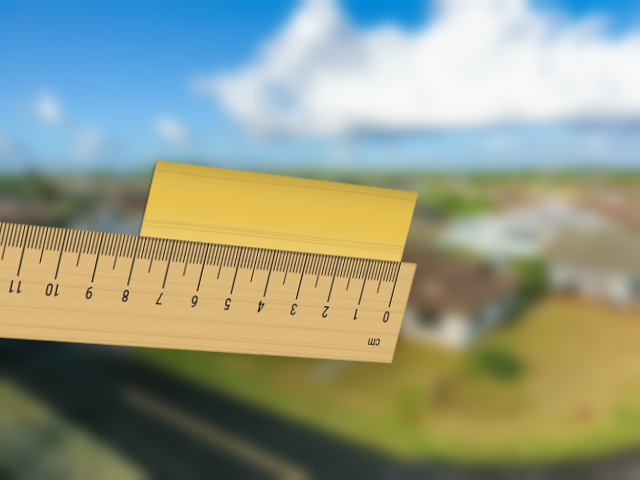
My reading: 8 cm
